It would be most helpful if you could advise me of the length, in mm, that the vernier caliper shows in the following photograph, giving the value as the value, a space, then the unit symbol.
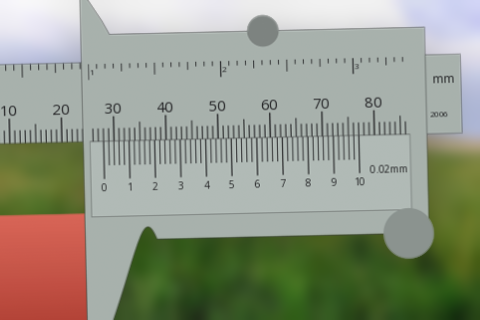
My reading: 28.0 mm
